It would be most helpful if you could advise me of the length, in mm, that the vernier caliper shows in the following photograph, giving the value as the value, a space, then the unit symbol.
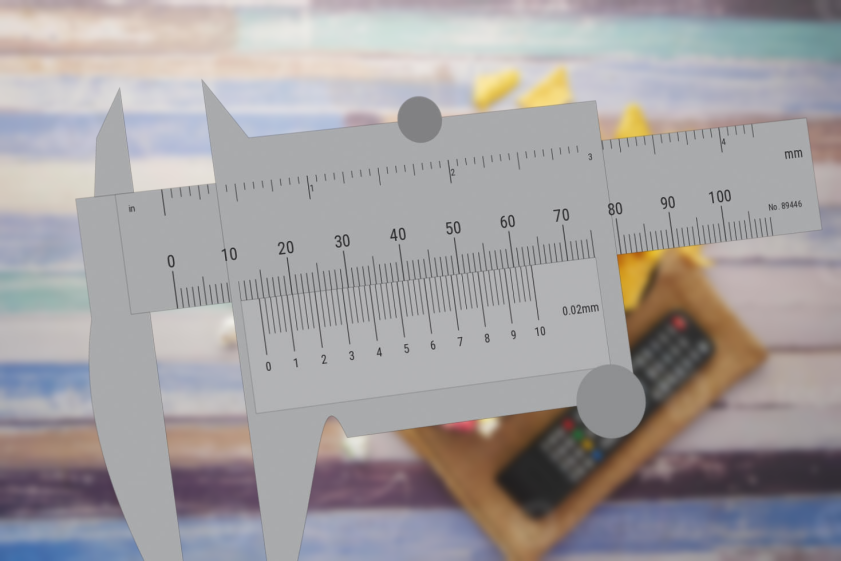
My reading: 14.2 mm
